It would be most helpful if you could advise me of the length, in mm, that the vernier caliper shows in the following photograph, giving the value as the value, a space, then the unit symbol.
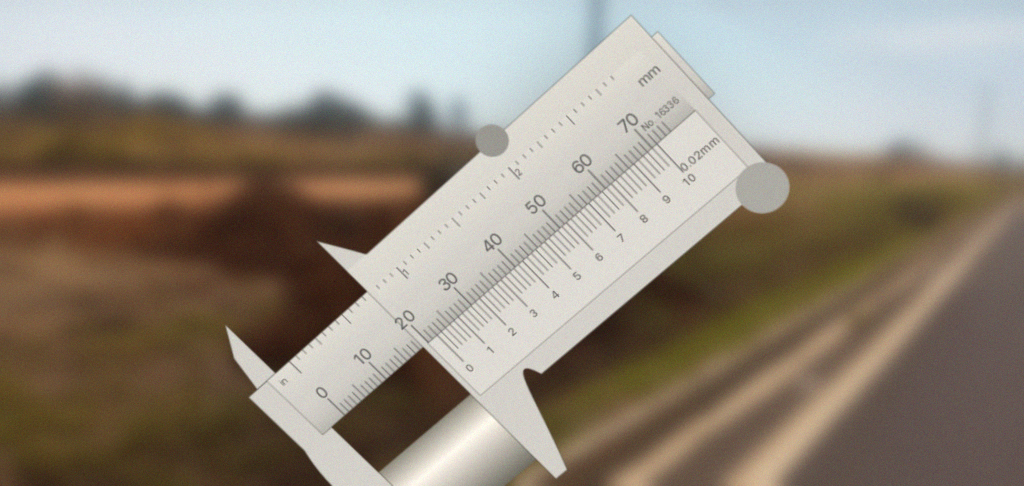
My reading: 22.0 mm
